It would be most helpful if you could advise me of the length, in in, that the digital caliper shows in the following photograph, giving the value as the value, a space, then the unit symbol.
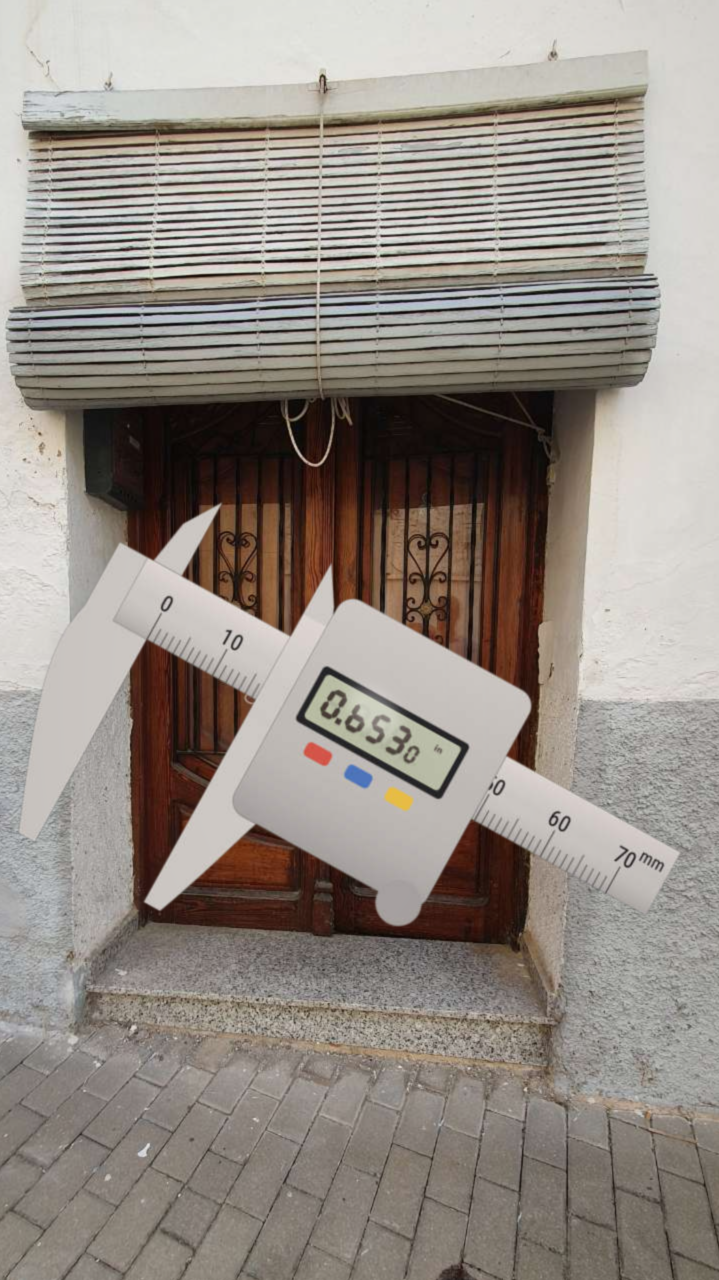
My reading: 0.6530 in
